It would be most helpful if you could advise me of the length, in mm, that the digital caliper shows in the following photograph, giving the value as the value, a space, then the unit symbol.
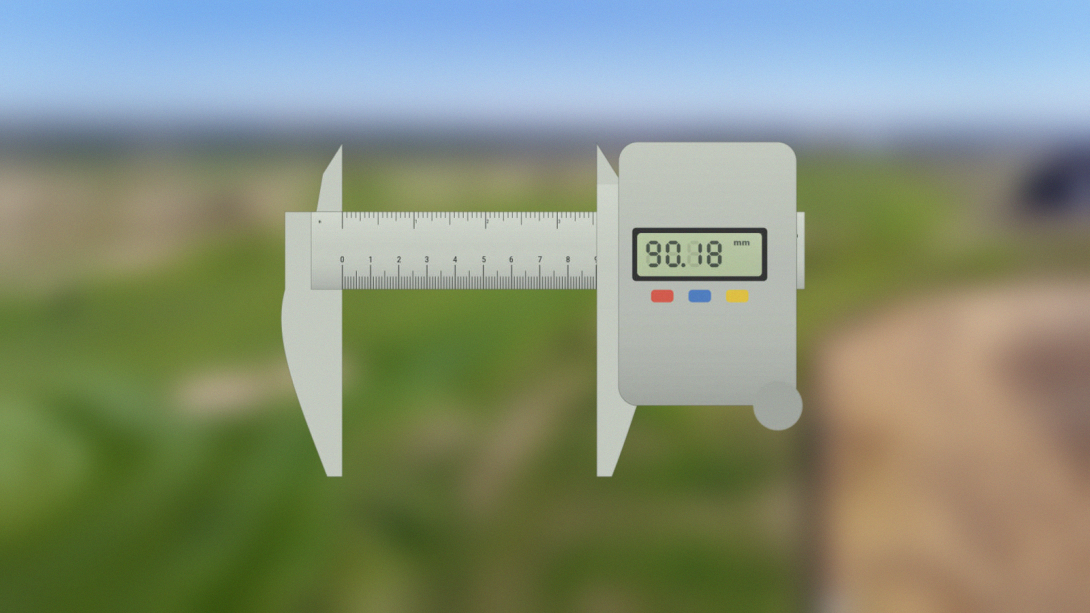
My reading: 90.18 mm
